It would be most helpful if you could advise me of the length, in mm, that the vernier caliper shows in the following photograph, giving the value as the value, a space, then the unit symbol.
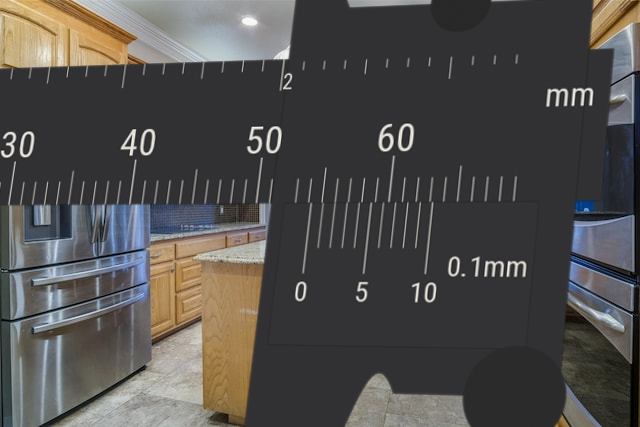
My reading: 54.2 mm
